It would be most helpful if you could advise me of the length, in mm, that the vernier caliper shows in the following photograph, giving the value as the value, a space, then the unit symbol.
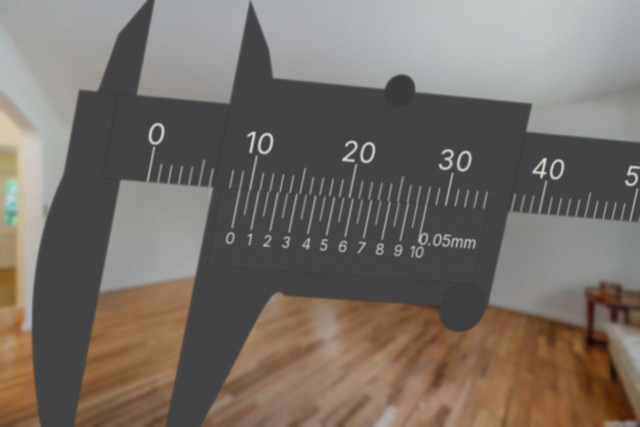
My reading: 9.0 mm
